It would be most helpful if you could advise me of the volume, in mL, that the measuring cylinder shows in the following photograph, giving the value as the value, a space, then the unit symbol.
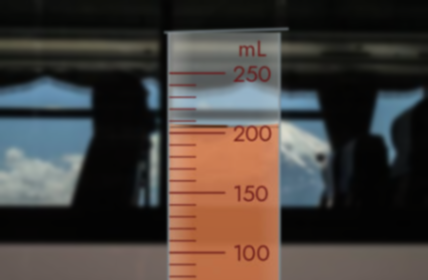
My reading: 205 mL
